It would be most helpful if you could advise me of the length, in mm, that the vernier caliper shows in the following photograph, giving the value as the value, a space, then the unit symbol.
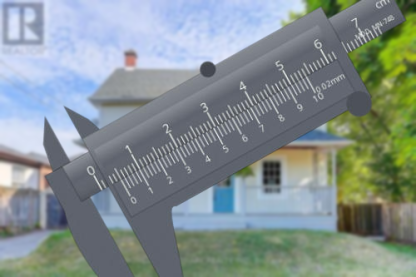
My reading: 5.0 mm
